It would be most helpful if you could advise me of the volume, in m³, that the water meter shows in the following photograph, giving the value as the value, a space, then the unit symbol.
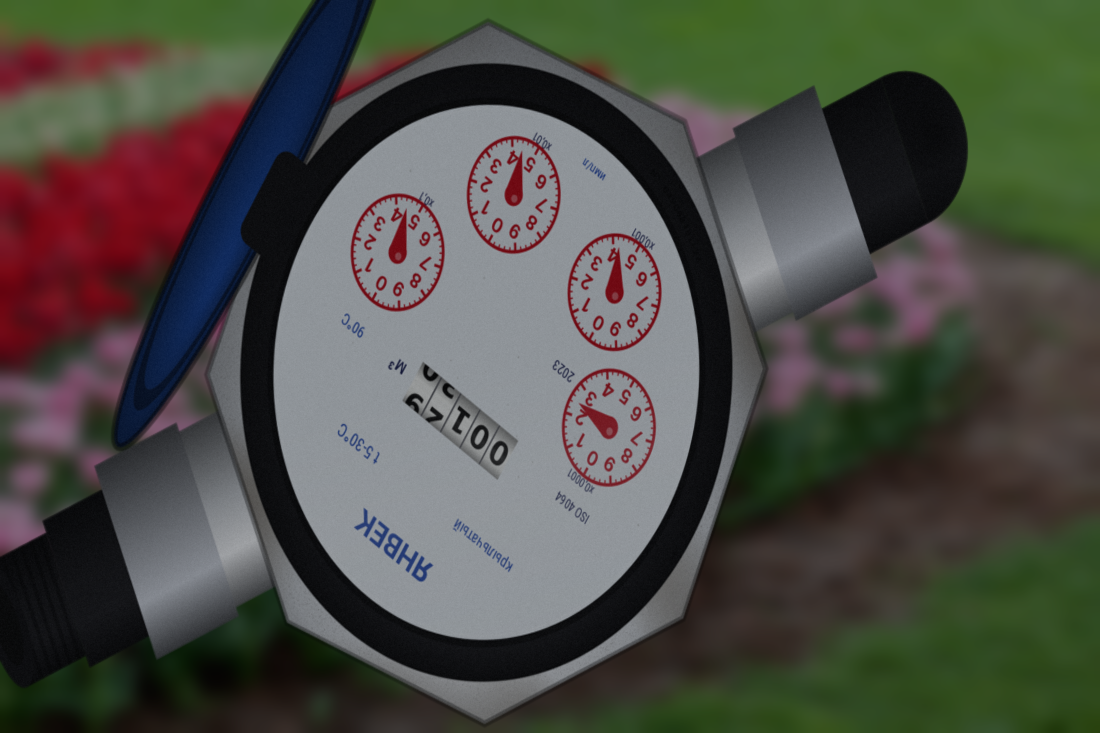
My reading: 129.4442 m³
